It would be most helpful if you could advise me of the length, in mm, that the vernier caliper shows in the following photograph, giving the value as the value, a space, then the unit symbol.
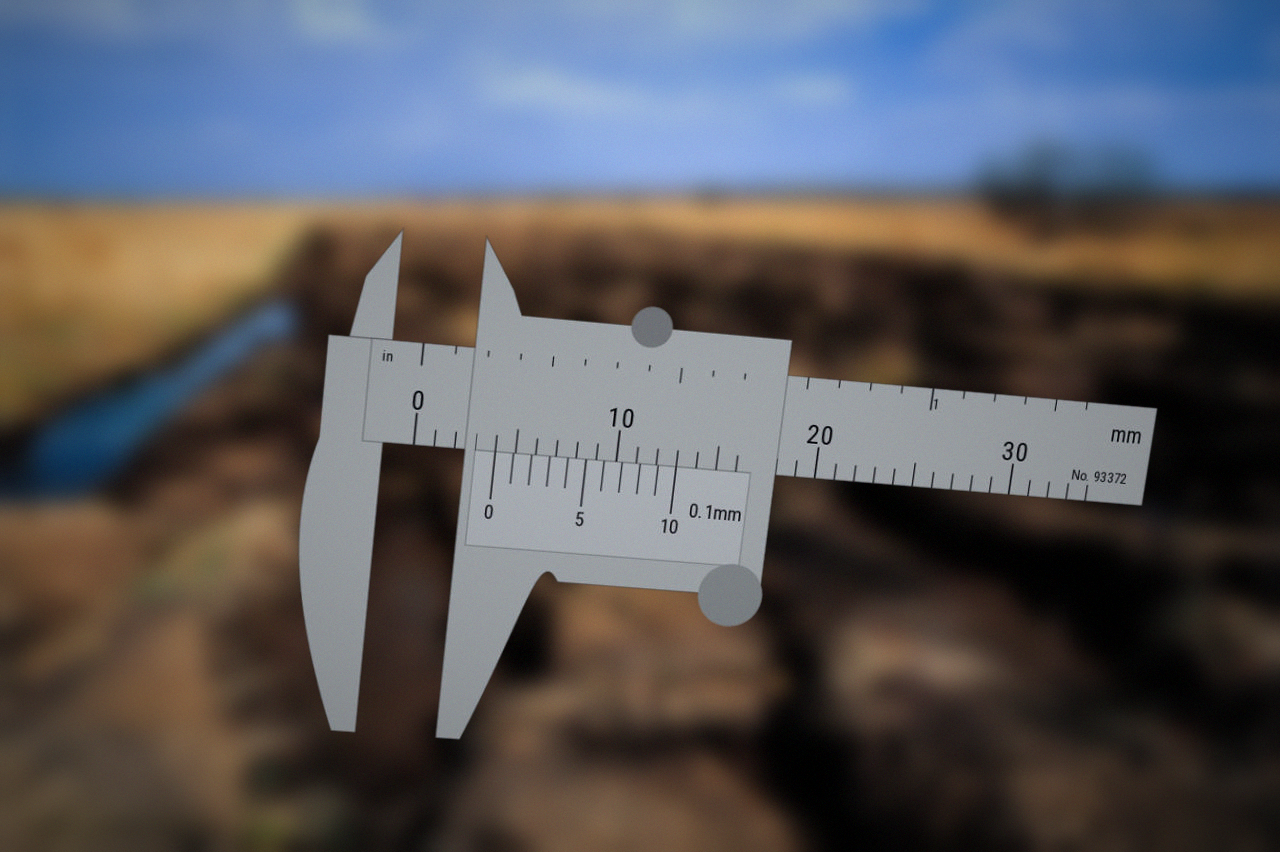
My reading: 4.0 mm
